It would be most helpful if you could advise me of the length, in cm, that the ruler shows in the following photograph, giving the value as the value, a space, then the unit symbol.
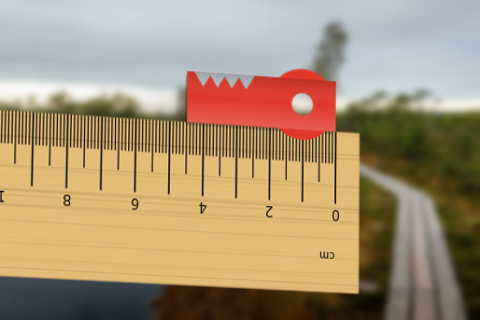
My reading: 4.5 cm
